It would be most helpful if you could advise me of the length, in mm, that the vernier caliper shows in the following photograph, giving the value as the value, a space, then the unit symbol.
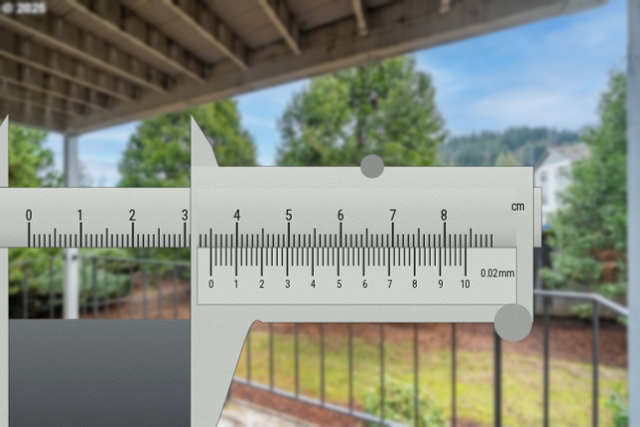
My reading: 35.0 mm
